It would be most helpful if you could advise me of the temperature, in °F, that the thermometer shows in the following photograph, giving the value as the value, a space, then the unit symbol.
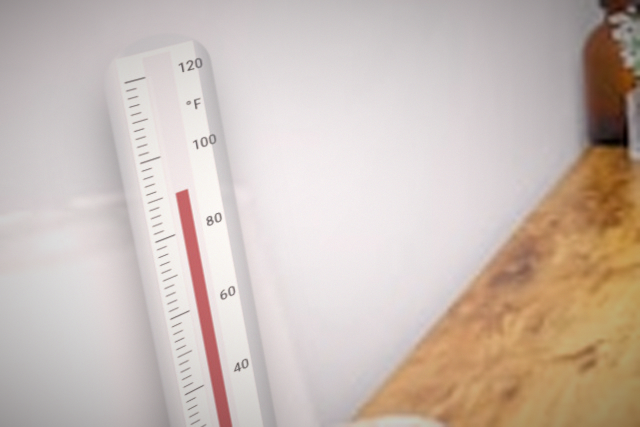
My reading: 90 °F
